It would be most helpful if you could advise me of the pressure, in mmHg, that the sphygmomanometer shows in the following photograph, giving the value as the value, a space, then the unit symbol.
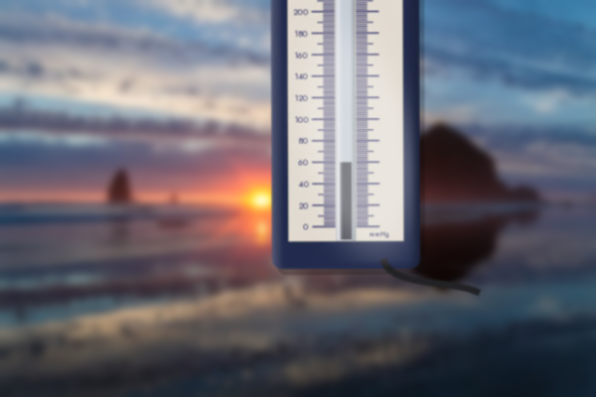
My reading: 60 mmHg
